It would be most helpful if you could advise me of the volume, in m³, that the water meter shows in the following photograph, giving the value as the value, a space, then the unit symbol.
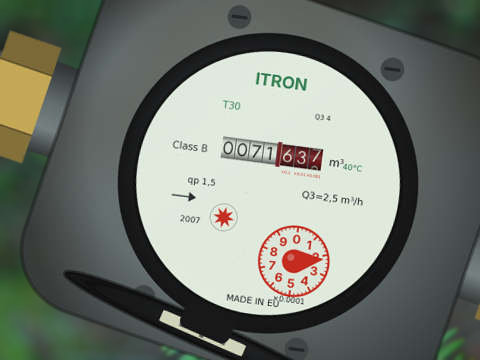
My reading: 71.6372 m³
